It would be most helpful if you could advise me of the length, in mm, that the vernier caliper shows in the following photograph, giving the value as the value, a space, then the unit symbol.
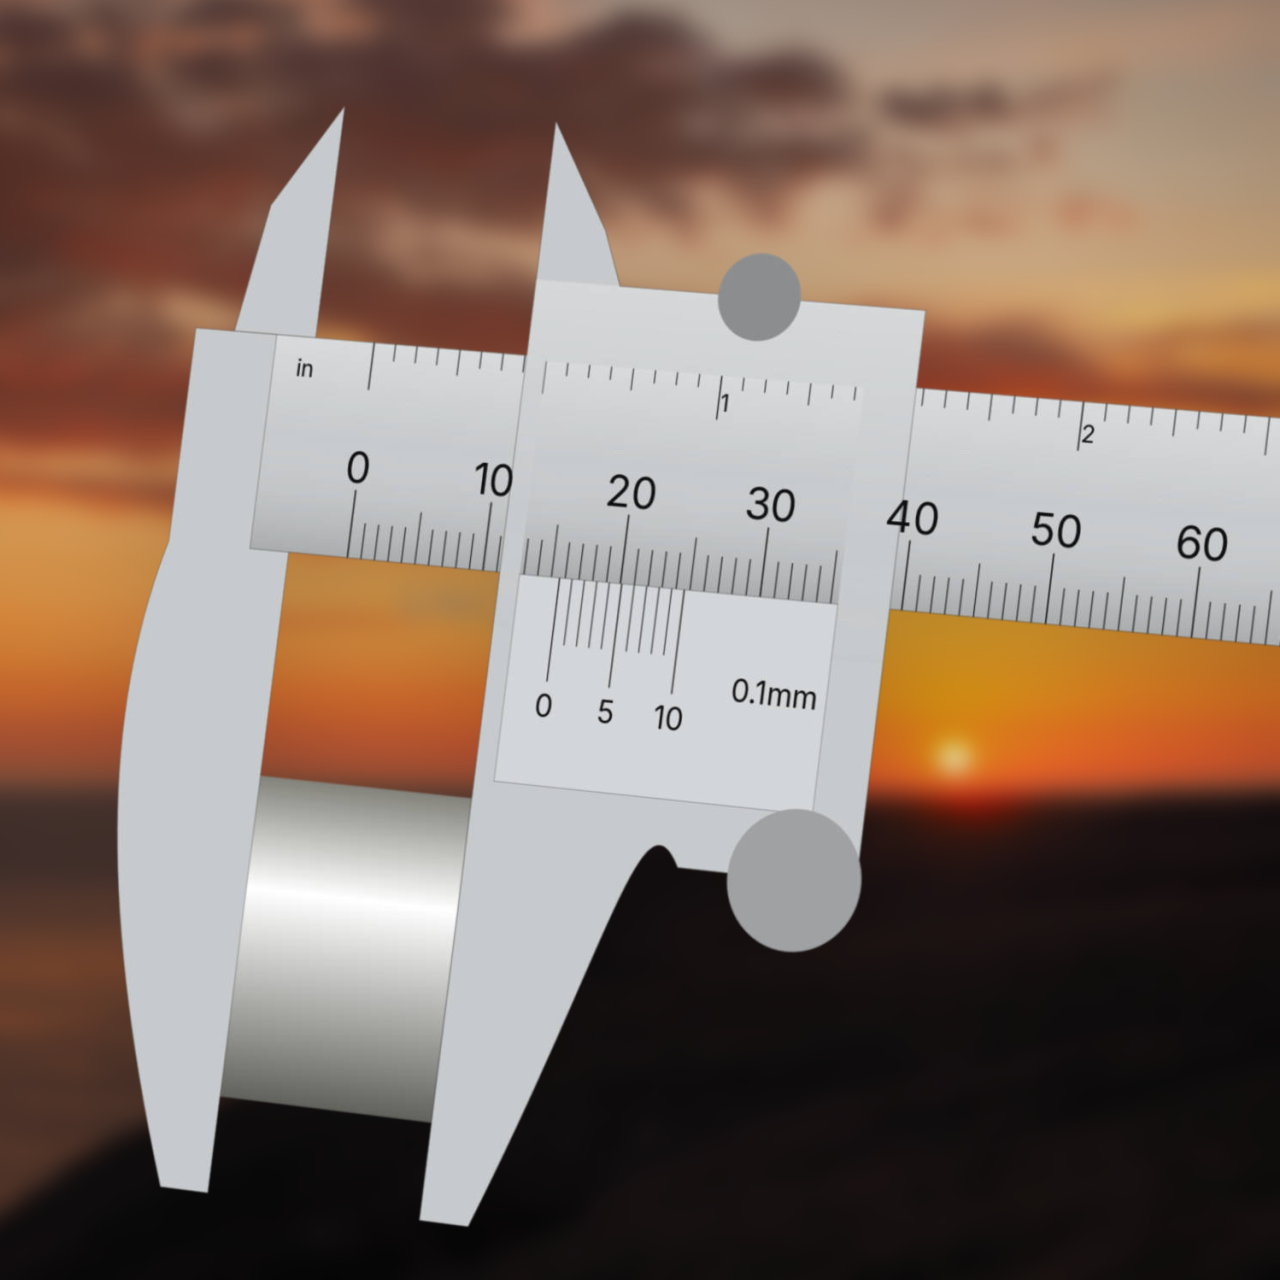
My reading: 15.6 mm
